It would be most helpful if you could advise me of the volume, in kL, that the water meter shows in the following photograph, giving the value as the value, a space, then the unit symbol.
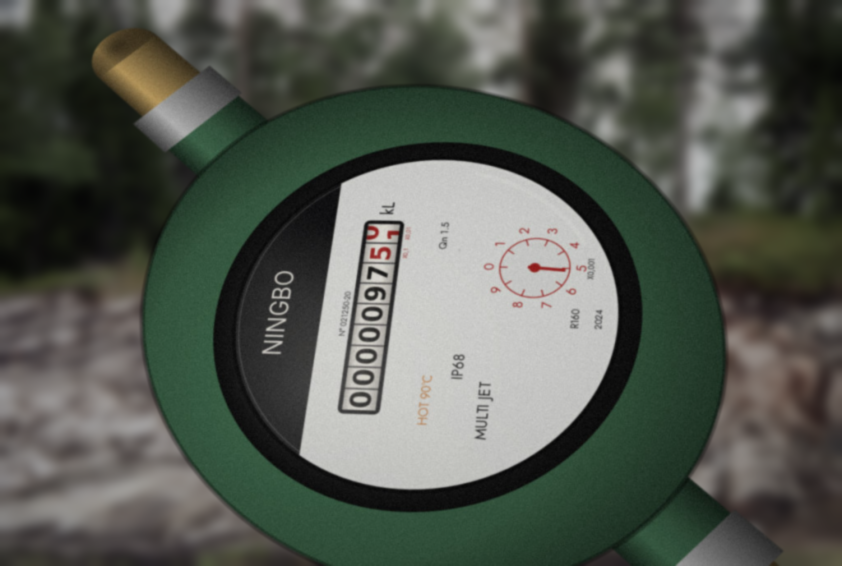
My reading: 97.505 kL
